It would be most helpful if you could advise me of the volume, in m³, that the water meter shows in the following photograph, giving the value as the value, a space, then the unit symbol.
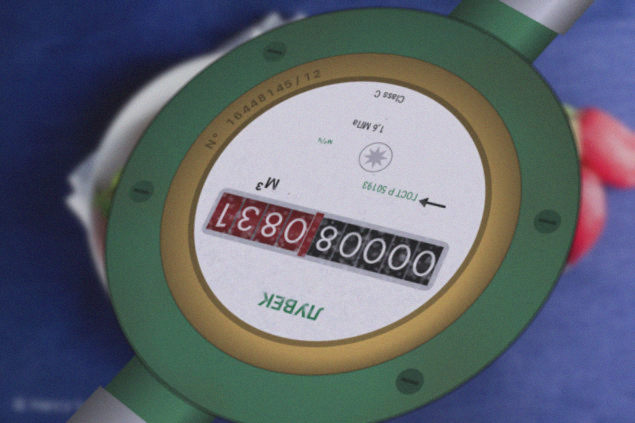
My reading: 8.0831 m³
